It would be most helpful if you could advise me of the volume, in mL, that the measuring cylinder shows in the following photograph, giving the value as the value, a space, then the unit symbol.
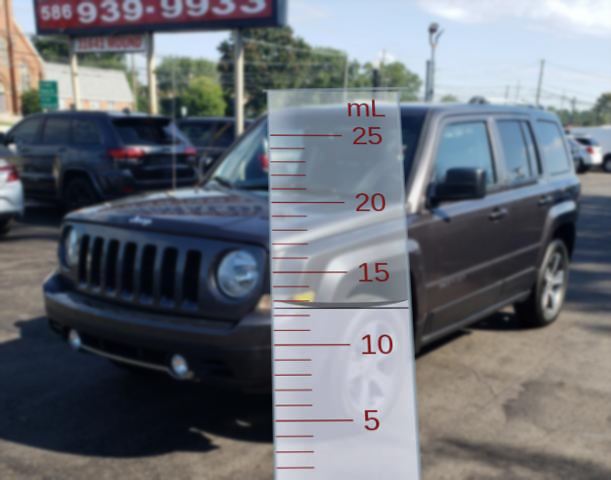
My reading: 12.5 mL
